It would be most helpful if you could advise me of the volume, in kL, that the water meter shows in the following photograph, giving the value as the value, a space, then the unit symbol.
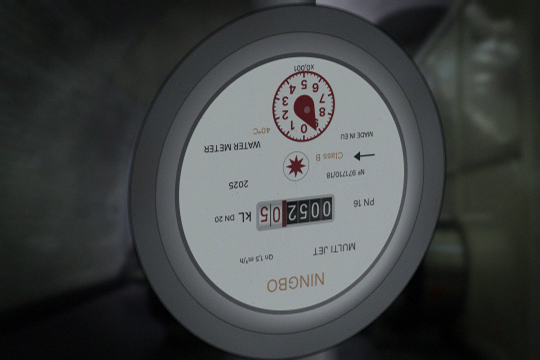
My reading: 52.049 kL
